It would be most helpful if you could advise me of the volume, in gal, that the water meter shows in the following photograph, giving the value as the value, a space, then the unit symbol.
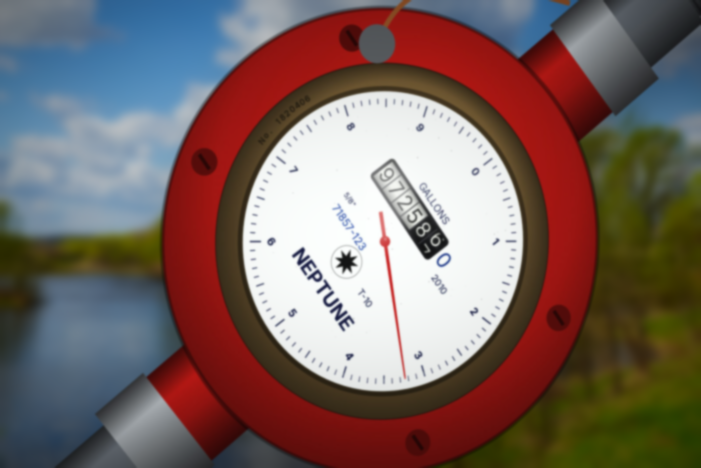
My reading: 9725863.2 gal
